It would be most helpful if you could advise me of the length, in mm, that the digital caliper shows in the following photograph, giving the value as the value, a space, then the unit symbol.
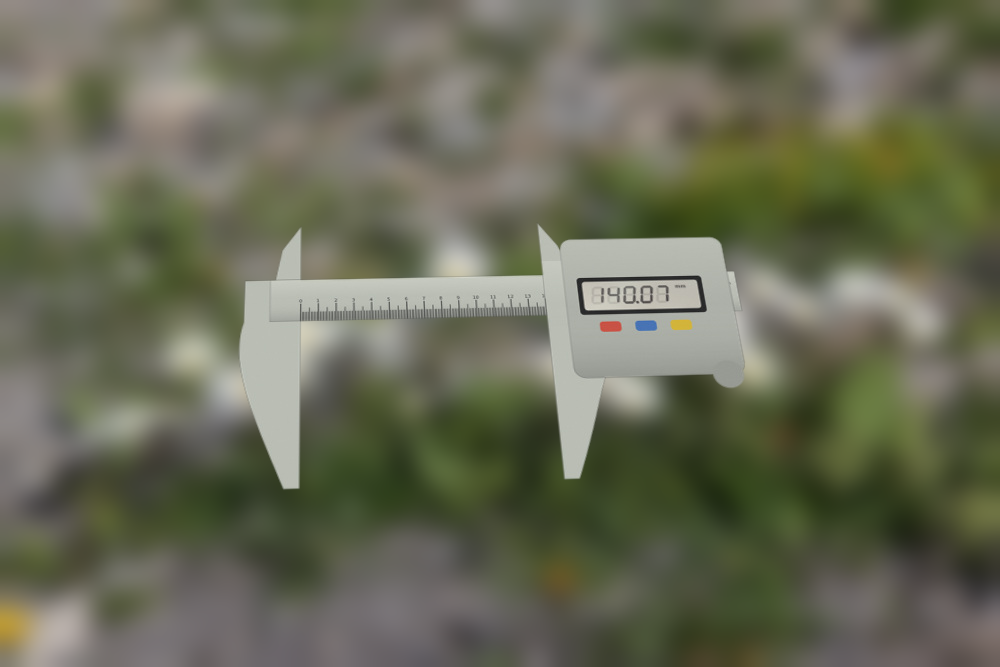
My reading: 140.07 mm
